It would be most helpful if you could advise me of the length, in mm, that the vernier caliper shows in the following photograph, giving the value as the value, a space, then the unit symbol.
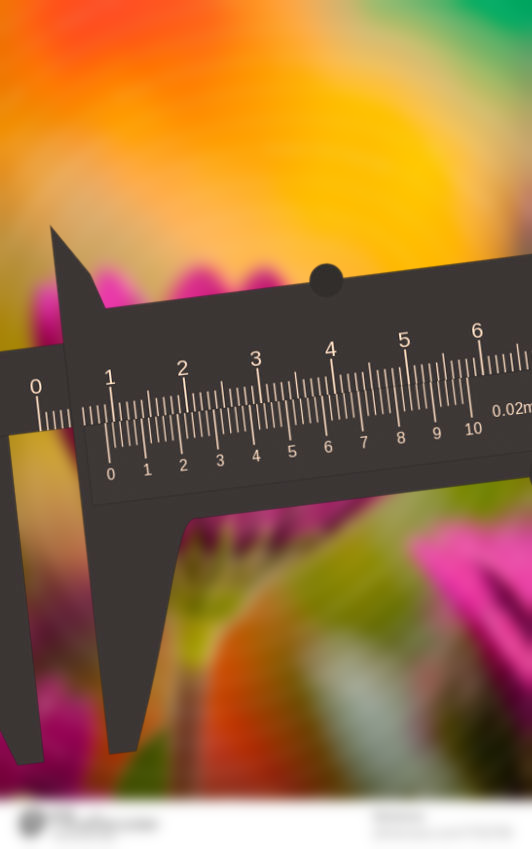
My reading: 8.8 mm
